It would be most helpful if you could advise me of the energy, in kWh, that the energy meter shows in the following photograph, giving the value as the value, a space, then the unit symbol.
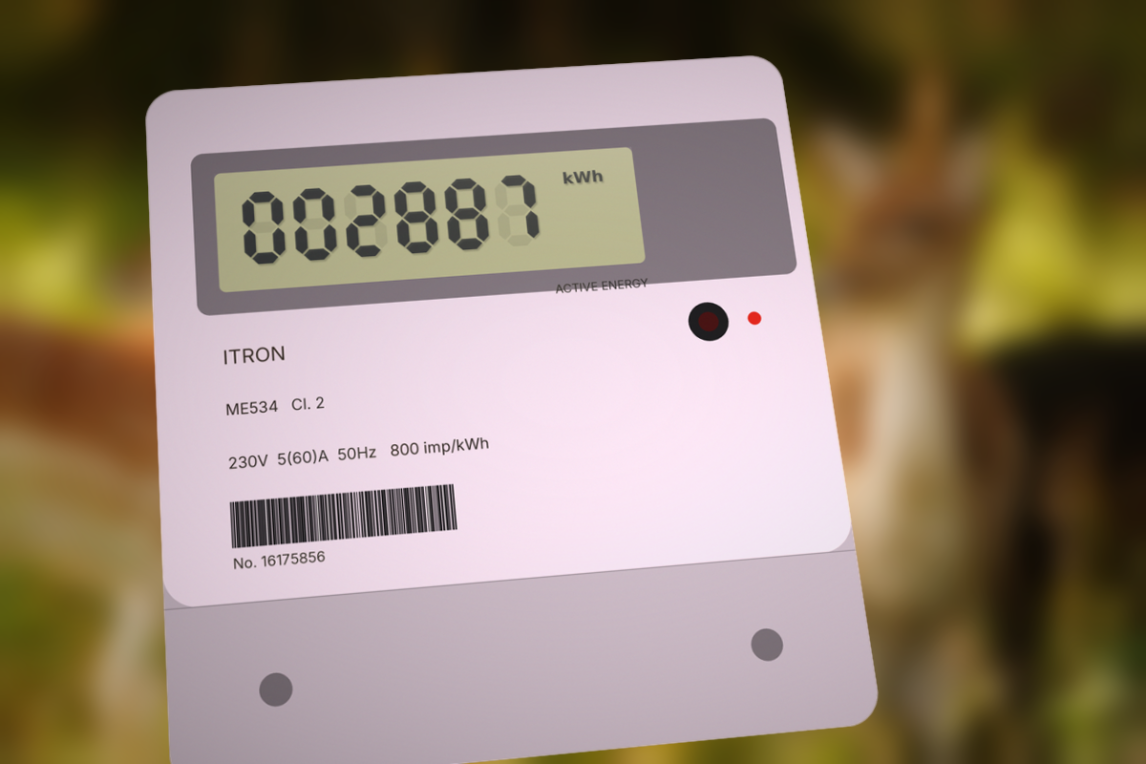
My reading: 2887 kWh
